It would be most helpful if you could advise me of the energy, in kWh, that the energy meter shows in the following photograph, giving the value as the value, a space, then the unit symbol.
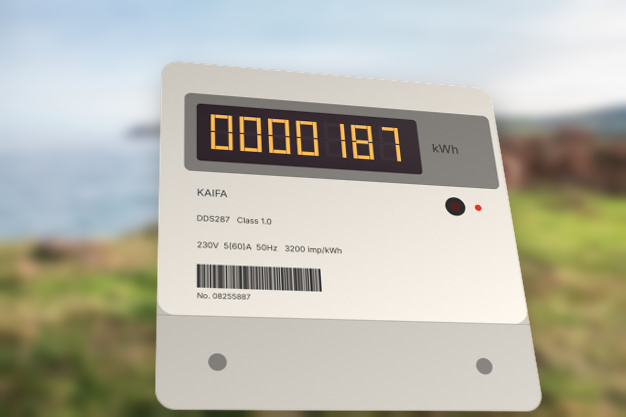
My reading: 187 kWh
